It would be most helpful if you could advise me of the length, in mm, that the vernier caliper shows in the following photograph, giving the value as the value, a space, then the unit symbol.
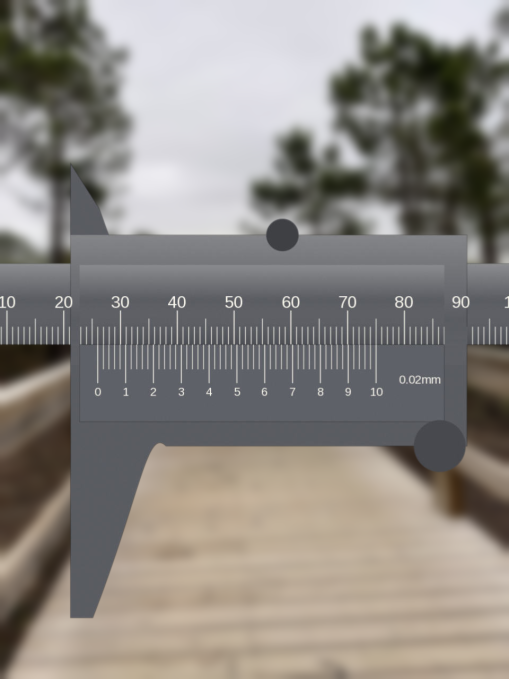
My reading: 26.0 mm
